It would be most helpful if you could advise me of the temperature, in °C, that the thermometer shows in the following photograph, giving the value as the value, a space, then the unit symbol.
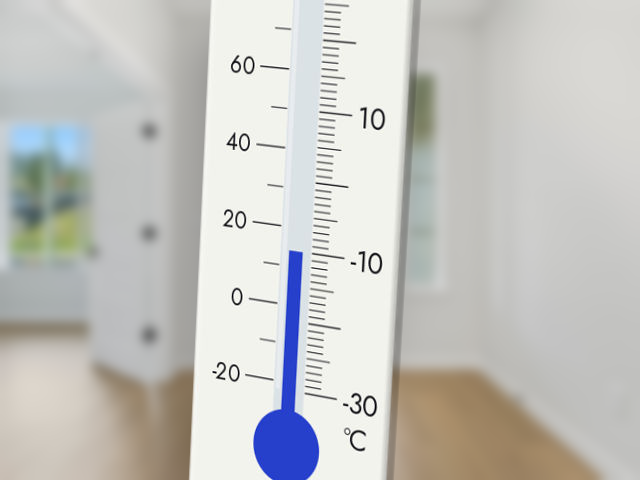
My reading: -10 °C
